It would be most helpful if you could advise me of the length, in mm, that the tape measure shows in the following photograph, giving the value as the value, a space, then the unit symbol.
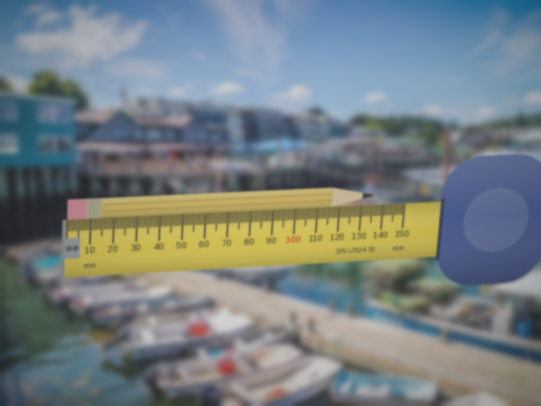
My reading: 135 mm
